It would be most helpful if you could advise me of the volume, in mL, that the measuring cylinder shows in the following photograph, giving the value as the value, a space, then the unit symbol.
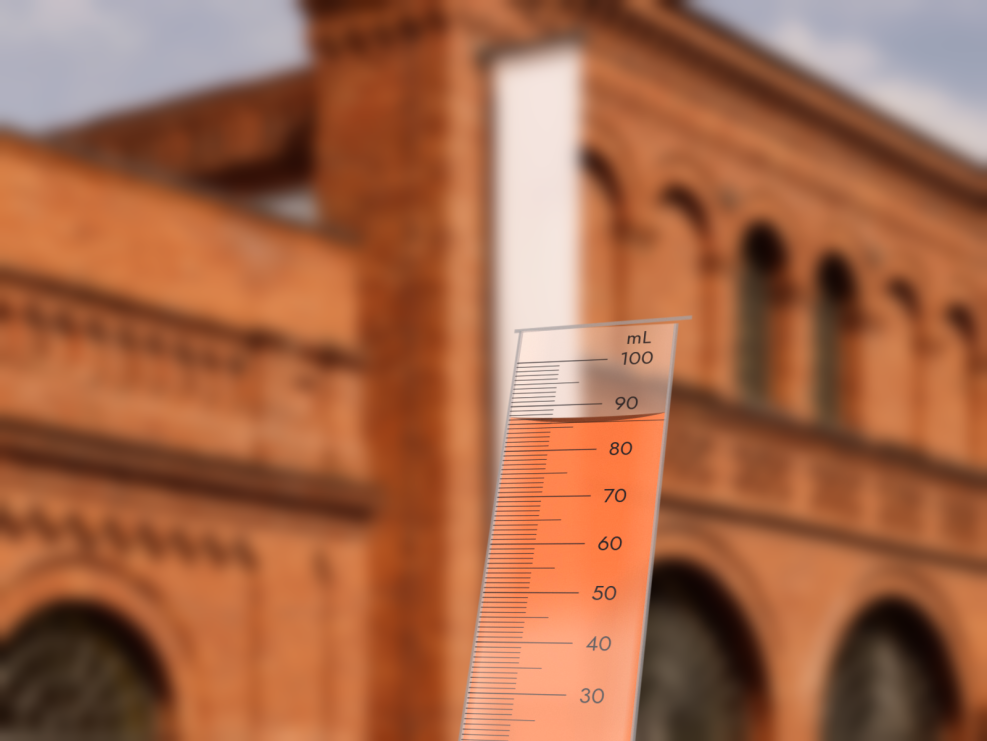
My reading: 86 mL
